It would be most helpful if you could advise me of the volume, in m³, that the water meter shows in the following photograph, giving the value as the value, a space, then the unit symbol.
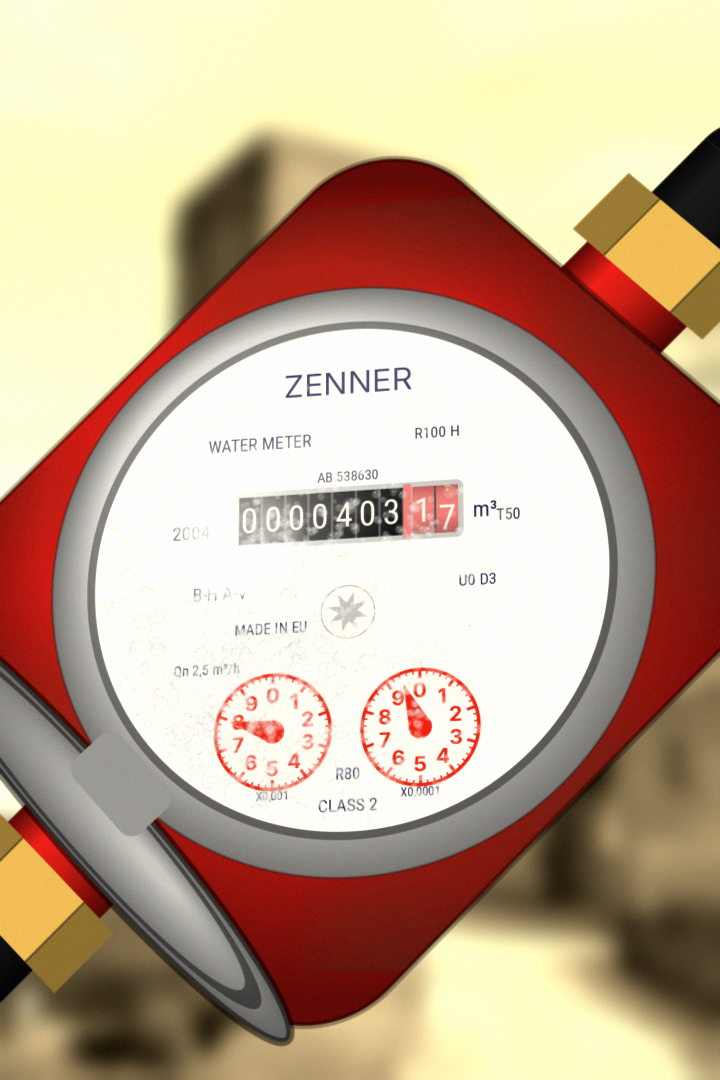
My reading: 403.1679 m³
